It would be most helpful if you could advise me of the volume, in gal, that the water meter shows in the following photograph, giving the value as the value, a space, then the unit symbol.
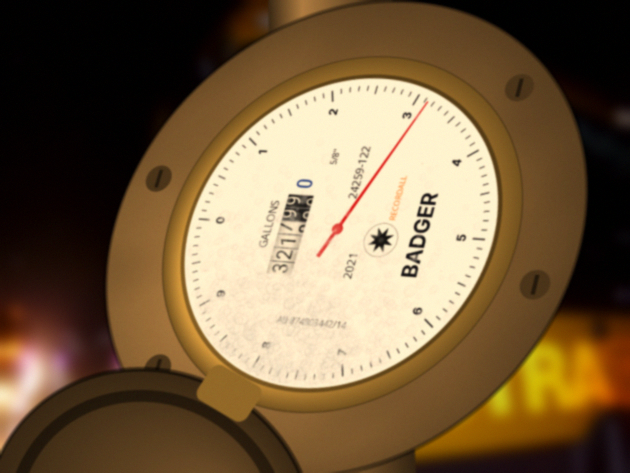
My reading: 3217993.1 gal
